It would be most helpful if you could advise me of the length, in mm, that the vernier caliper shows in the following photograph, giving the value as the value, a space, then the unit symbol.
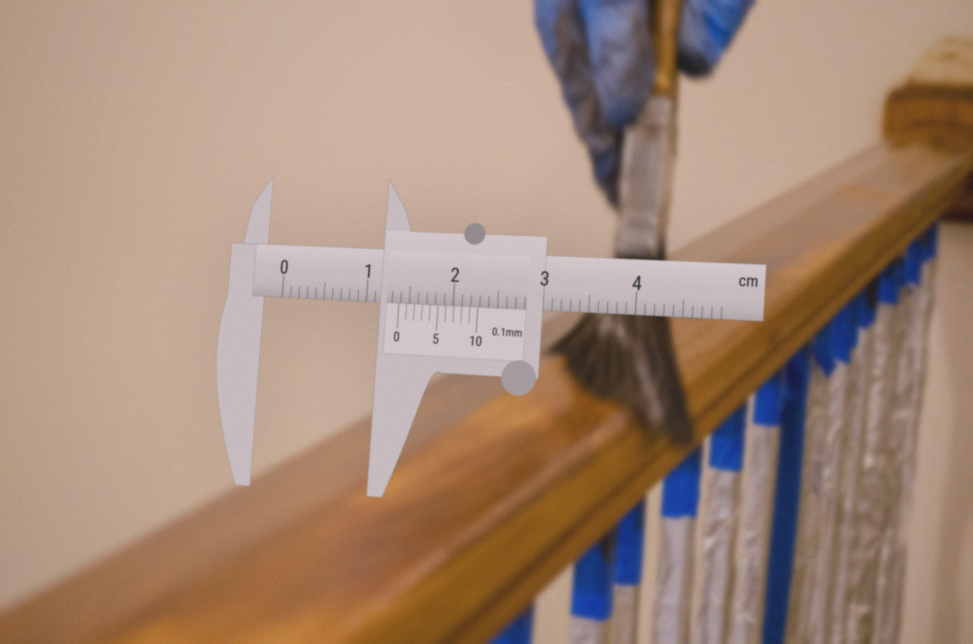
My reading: 13.8 mm
